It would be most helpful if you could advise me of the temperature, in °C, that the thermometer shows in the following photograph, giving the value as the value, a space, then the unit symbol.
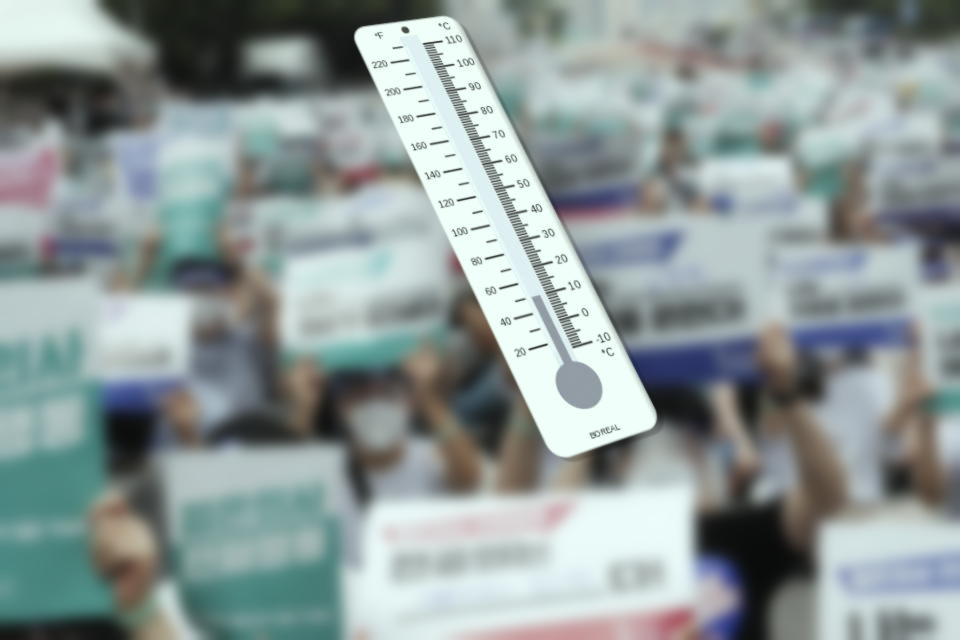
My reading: 10 °C
